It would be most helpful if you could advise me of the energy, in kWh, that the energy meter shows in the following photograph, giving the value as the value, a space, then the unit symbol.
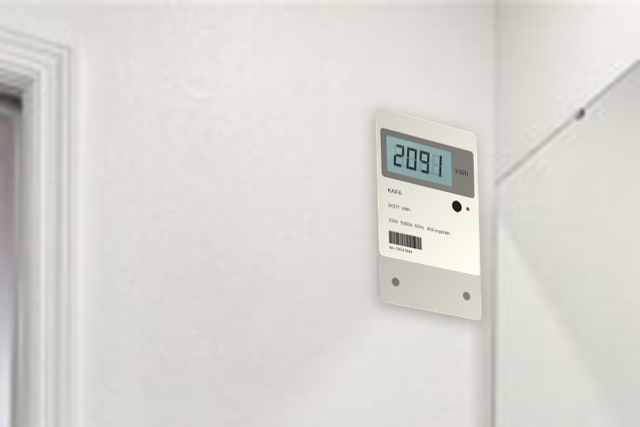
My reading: 2091 kWh
